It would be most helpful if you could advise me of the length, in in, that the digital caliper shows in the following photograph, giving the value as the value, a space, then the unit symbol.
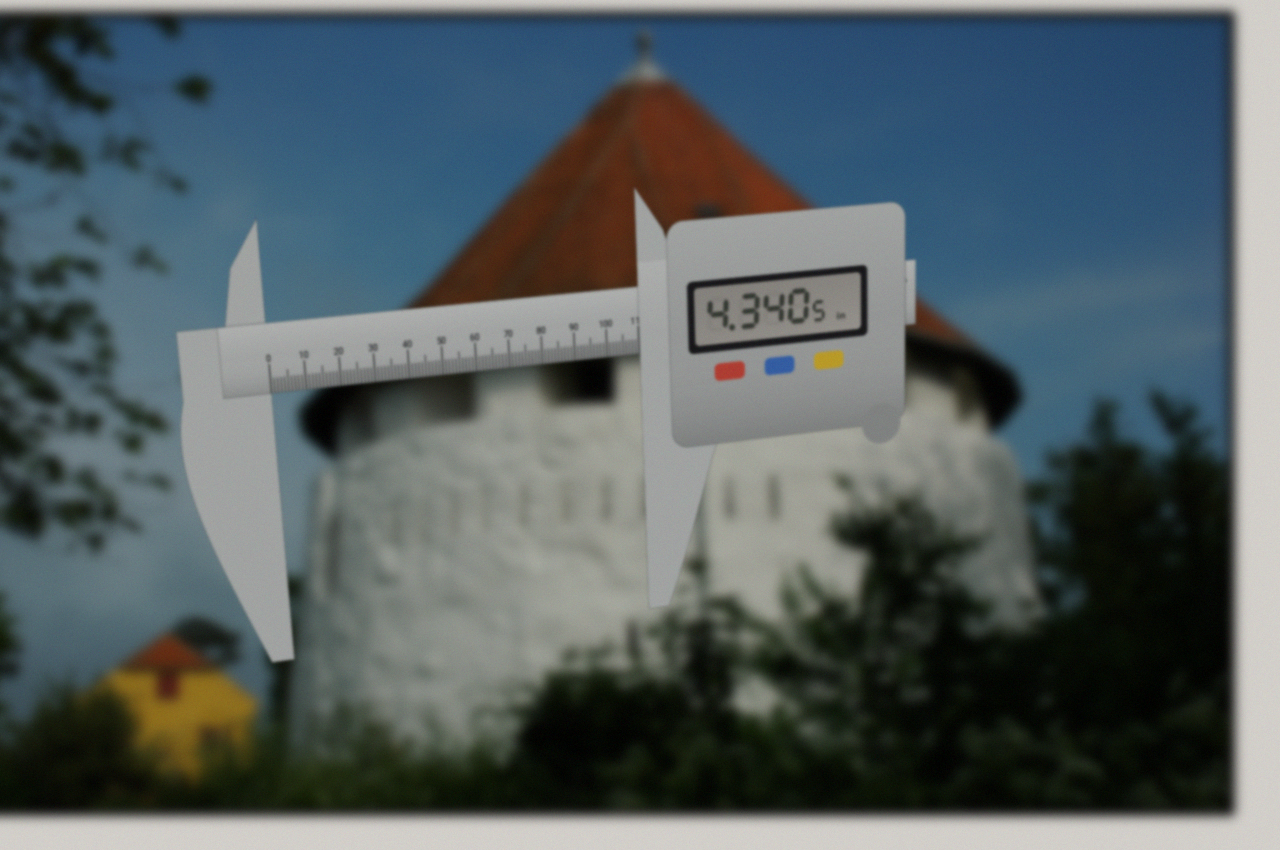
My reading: 4.3405 in
